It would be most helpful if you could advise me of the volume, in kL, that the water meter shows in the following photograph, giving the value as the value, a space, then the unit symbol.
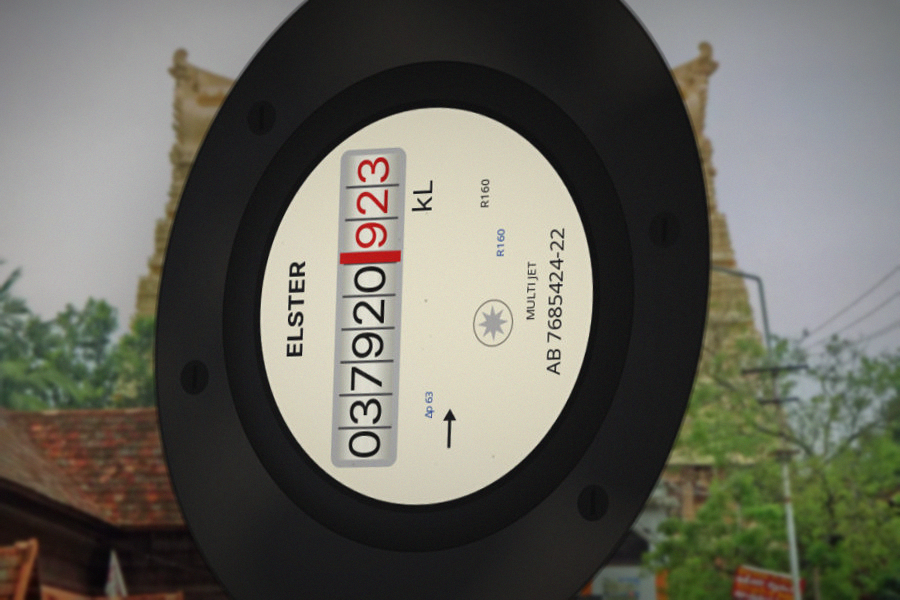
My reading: 37920.923 kL
